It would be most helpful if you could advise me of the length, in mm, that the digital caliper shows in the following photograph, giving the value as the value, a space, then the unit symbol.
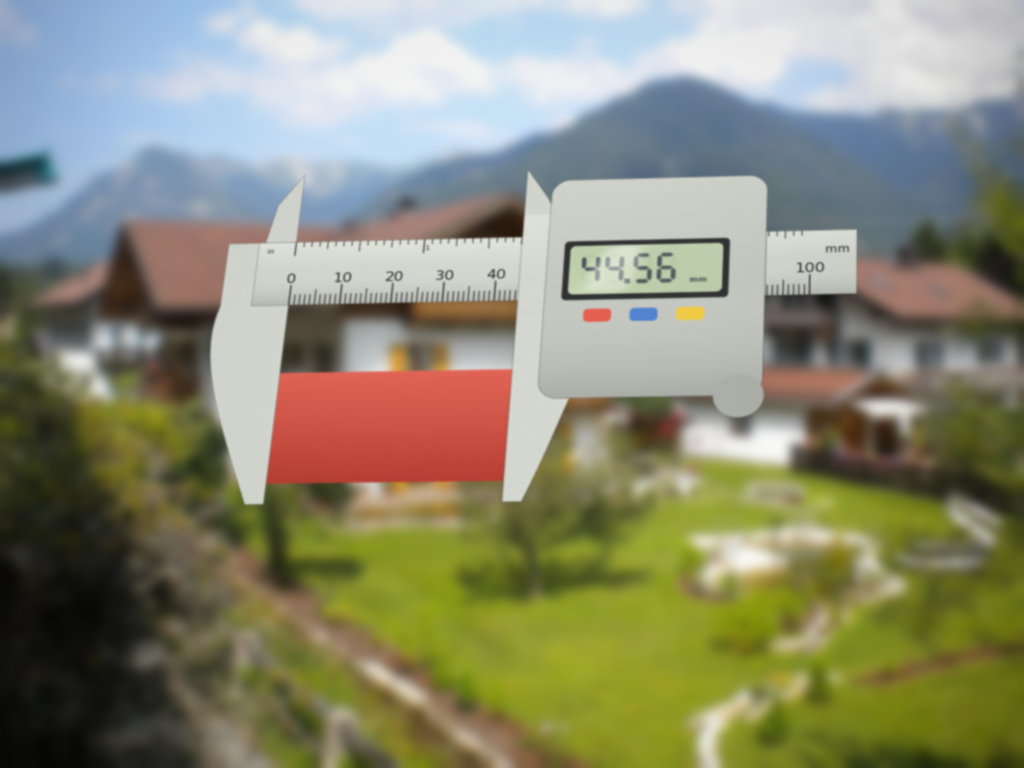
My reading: 44.56 mm
